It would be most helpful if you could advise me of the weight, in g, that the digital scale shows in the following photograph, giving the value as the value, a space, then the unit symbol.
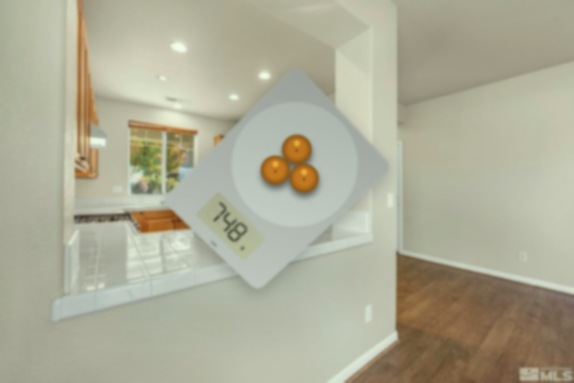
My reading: 748 g
